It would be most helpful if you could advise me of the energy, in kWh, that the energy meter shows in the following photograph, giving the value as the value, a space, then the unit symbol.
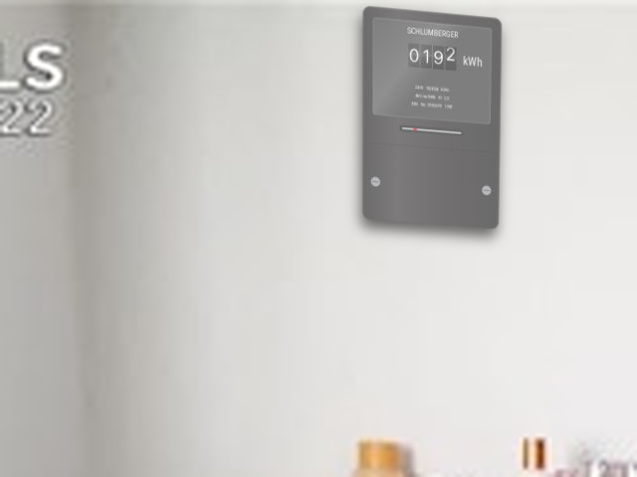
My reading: 192 kWh
